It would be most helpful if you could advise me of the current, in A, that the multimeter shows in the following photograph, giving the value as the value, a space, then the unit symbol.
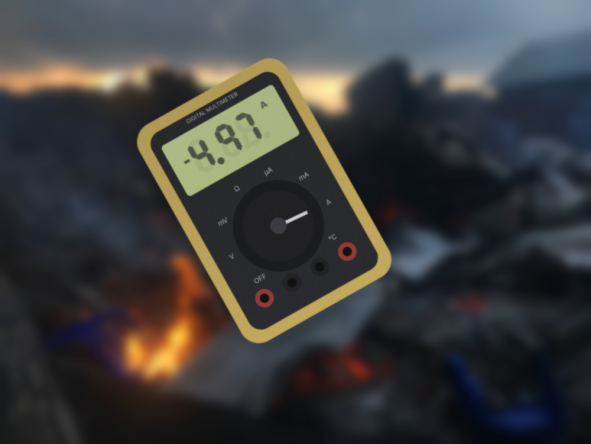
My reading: -4.97 A
